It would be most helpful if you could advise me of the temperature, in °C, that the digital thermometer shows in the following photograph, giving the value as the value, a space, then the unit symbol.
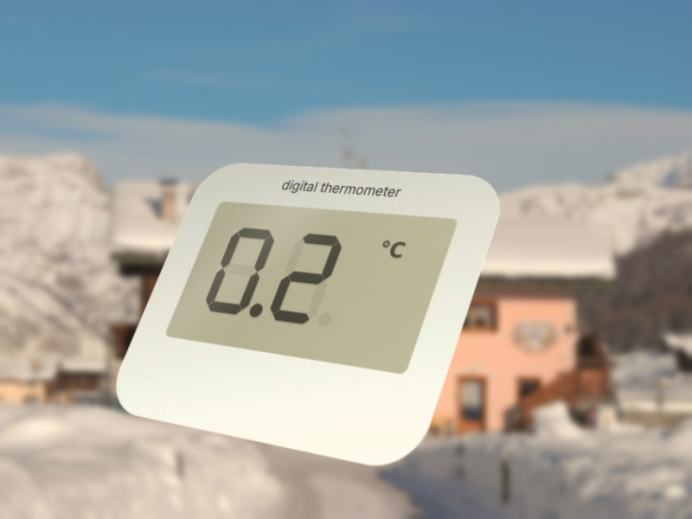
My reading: 0.2 °C
